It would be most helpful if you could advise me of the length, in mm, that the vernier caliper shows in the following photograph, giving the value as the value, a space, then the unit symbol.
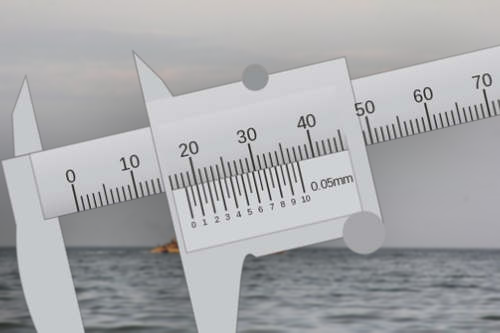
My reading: 18.2 mm
